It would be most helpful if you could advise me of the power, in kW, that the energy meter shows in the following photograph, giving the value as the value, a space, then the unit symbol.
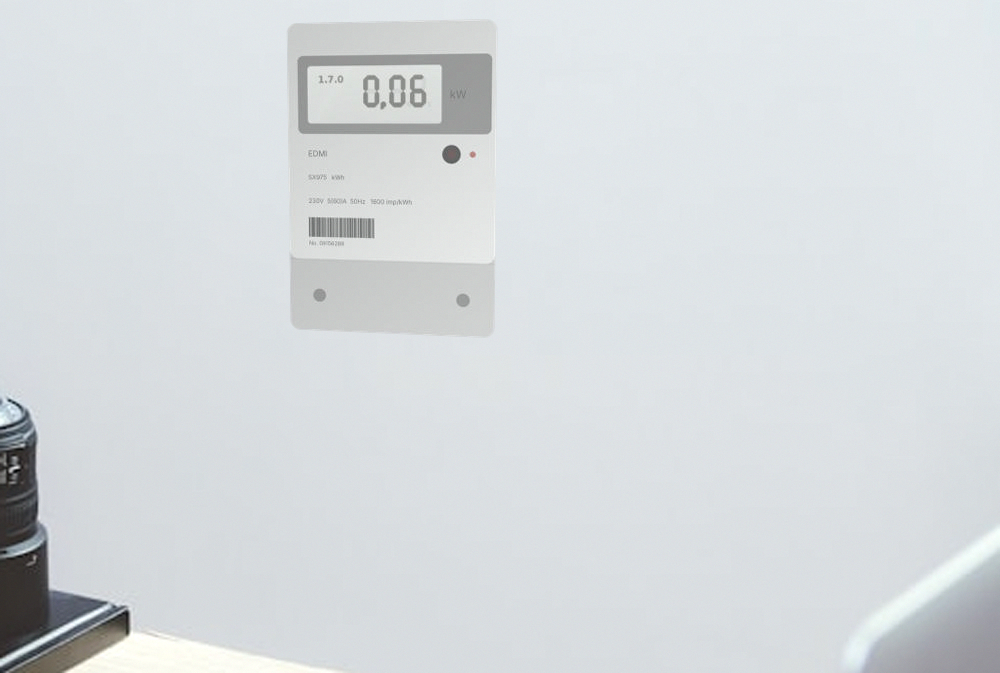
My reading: 0.06 kW
